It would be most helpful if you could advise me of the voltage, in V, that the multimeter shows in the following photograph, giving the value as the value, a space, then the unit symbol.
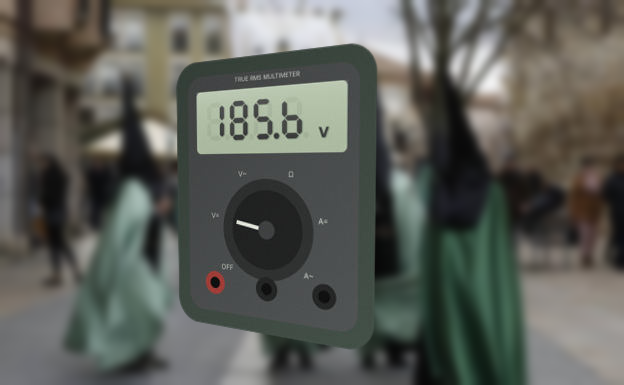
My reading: 185.6 V
